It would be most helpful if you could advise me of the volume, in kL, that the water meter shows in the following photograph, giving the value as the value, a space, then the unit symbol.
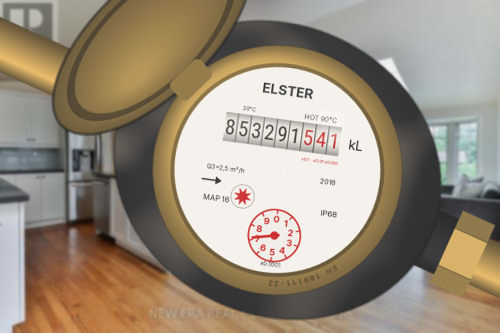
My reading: 853291.5417 kL
